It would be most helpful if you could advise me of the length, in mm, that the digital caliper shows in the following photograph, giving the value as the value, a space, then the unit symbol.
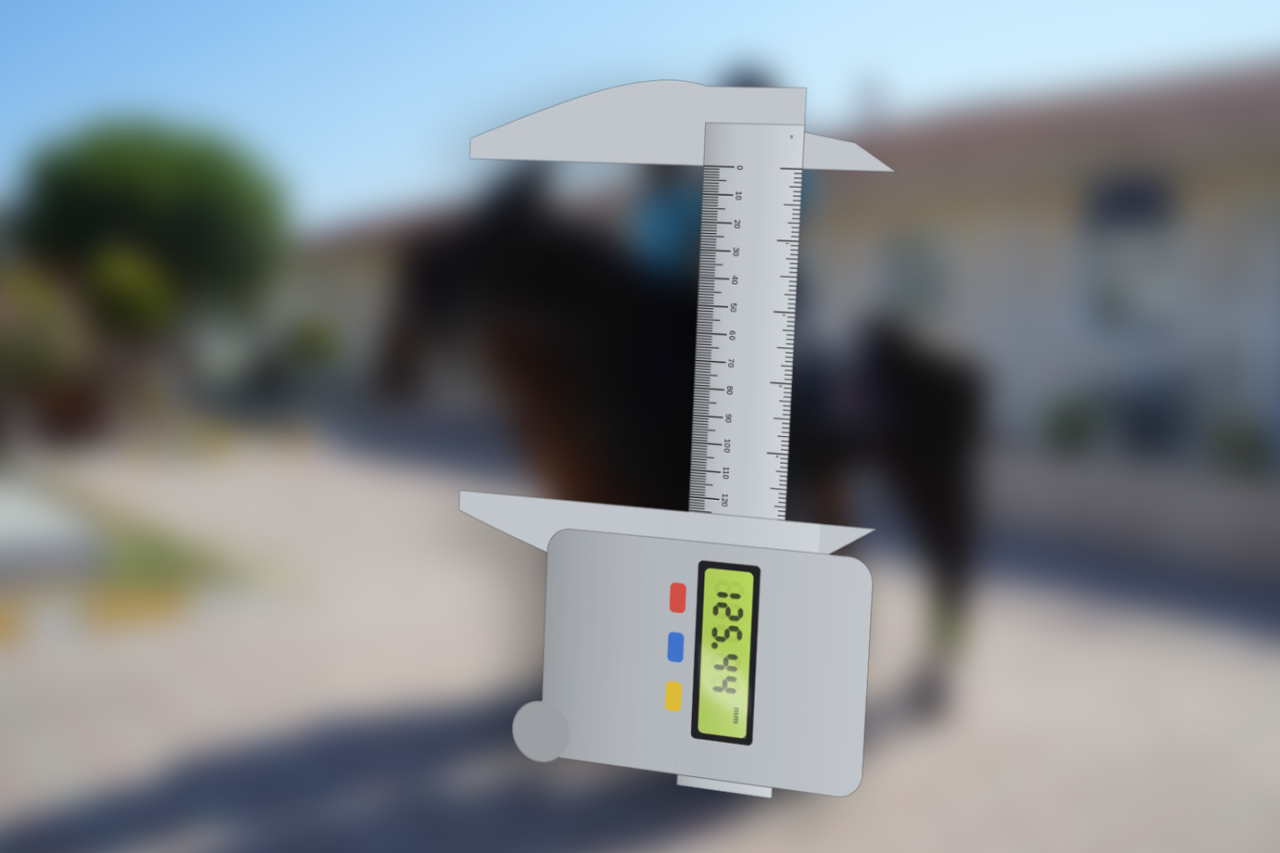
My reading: 125.44 mm
